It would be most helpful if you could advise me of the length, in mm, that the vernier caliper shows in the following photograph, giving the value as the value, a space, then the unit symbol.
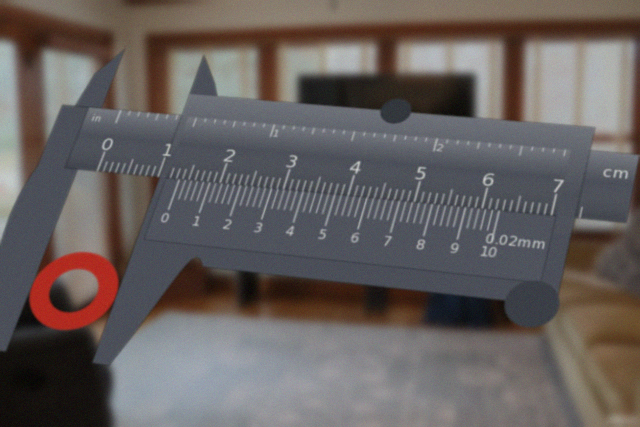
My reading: 13.5 mm
